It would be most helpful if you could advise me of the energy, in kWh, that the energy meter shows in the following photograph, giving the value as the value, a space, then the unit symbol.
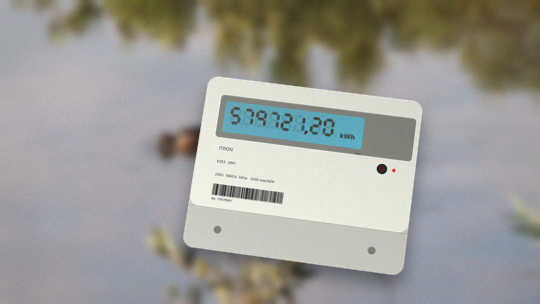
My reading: 579721.20 kWh
